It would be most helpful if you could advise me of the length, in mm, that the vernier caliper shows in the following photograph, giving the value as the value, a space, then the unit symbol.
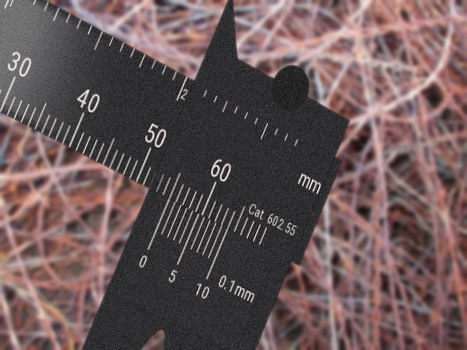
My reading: 55.0 mm
